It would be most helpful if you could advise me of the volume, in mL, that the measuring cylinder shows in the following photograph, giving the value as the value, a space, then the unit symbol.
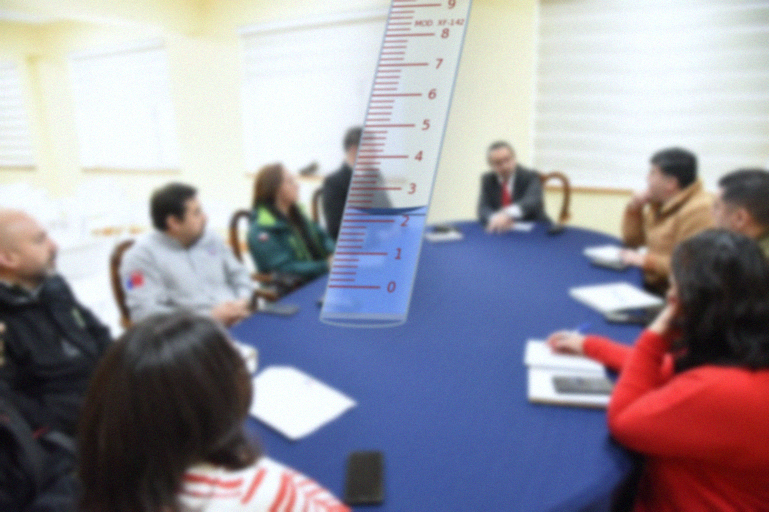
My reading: 2.2 mL
